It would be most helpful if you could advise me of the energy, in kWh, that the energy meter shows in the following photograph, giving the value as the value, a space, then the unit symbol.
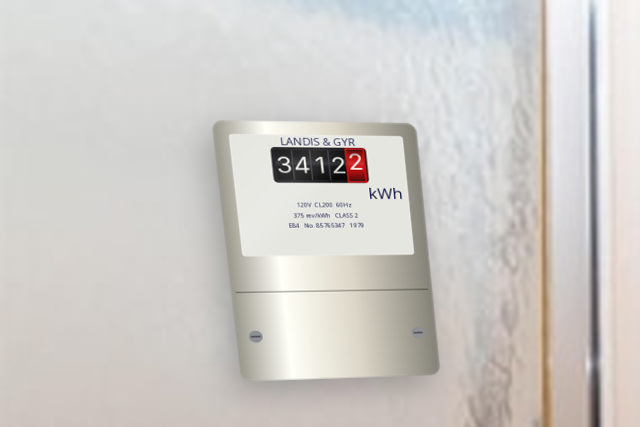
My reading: 3412.2 kWh
